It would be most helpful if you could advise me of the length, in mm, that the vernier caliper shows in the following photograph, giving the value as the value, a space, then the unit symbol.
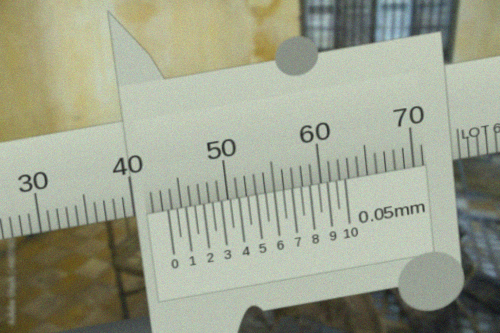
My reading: 43.6 mm
